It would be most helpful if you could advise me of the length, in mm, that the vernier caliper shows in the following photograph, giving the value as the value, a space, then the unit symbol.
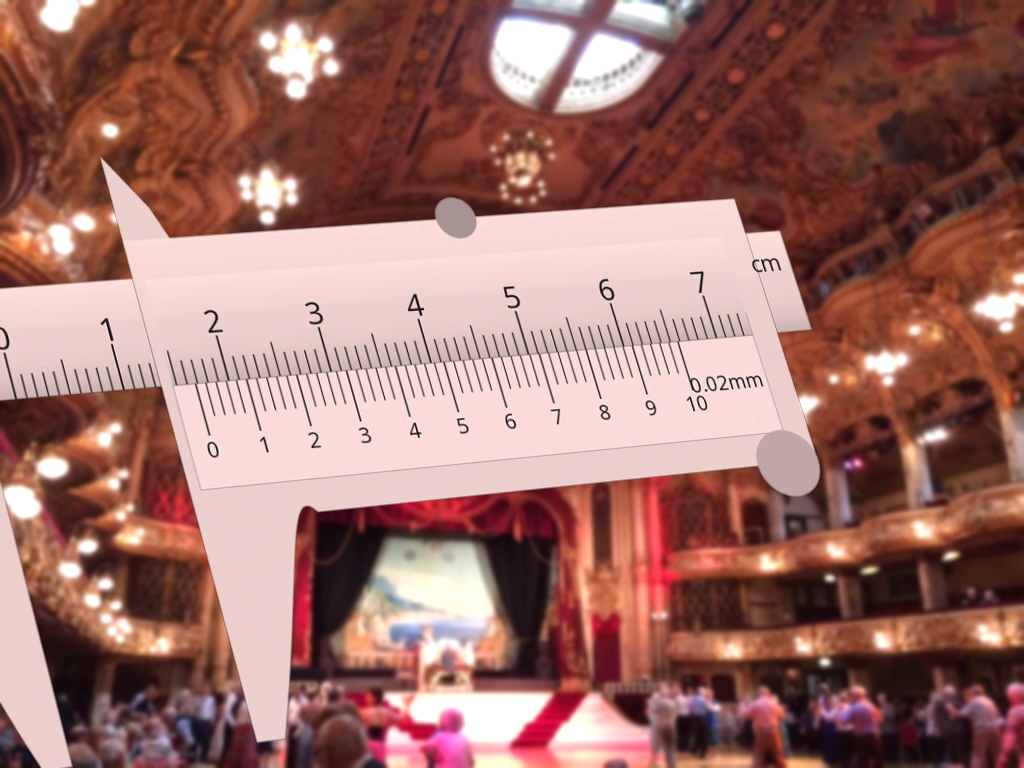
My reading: 16.8 mm
